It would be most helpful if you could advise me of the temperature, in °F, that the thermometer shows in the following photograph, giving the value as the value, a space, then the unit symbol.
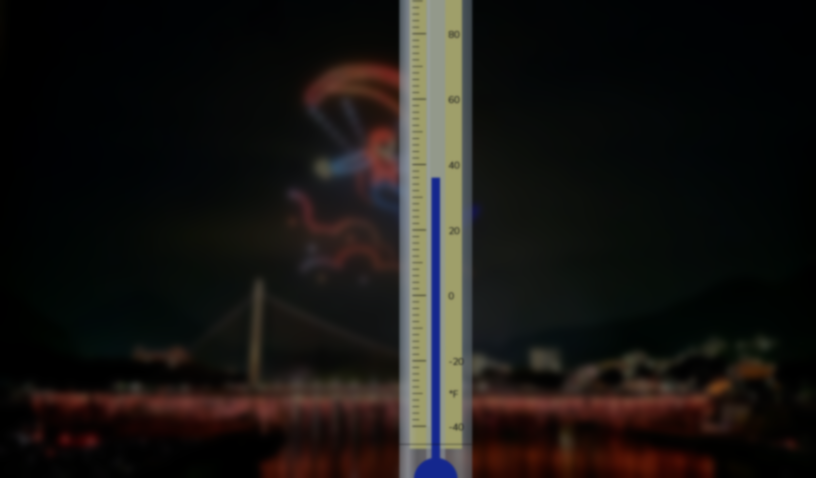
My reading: 36 °F
